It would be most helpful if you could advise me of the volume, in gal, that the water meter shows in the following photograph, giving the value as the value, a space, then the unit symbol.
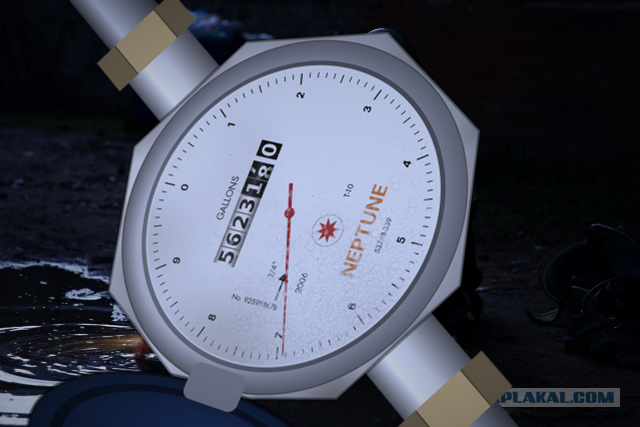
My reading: 5623176.9 gal
